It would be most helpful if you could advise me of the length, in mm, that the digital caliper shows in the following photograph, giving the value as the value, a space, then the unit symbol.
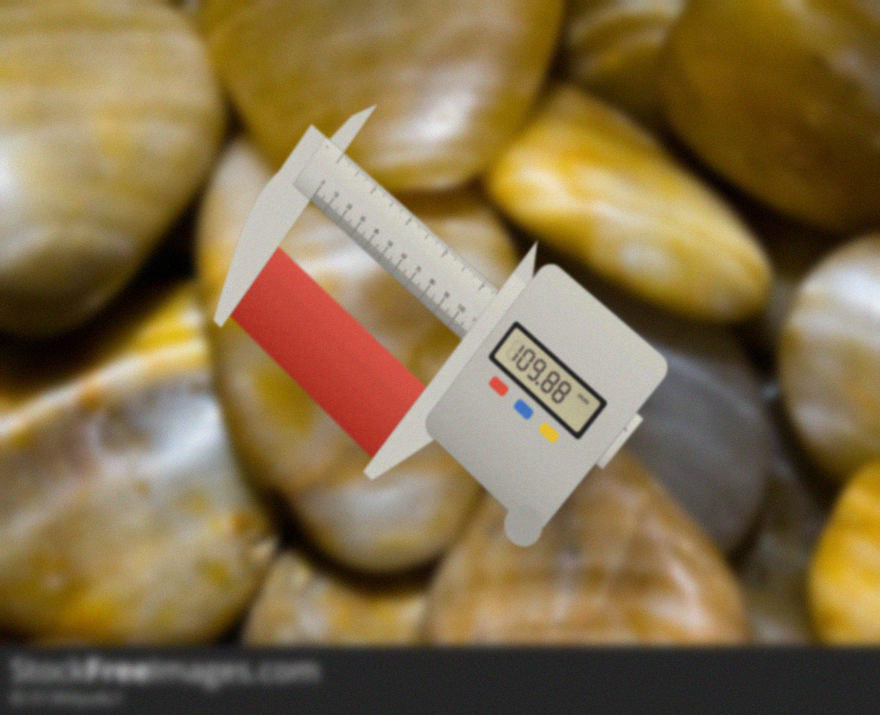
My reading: 109.88 mm
